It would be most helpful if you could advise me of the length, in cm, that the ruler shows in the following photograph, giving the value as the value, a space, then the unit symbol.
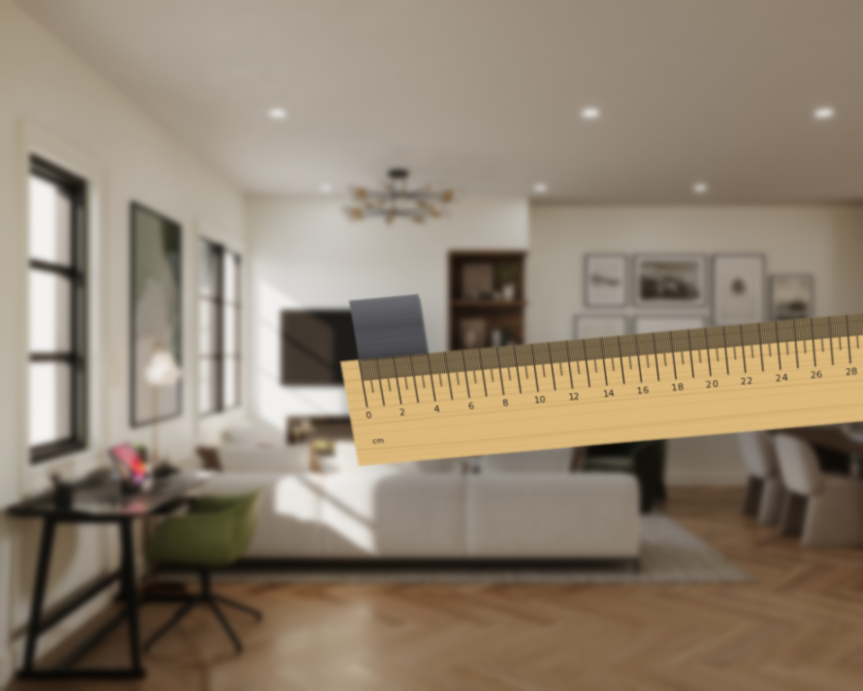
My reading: 4 cm
